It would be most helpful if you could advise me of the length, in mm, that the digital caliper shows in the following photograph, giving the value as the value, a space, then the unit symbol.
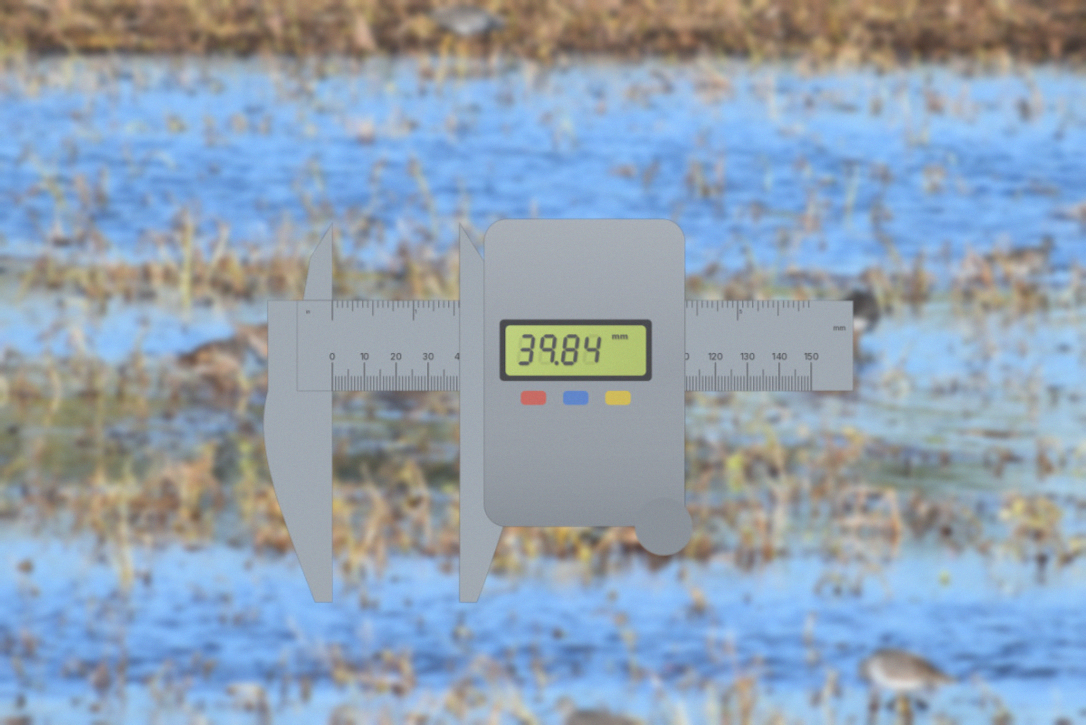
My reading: 39.84 mm
